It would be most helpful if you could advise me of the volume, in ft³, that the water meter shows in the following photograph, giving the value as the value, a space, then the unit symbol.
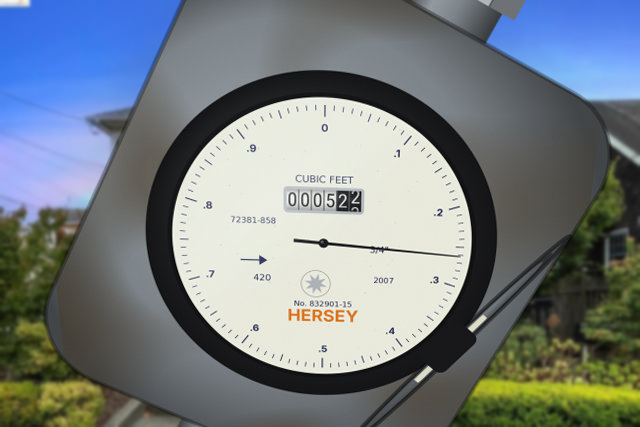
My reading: 522.26 ft³
